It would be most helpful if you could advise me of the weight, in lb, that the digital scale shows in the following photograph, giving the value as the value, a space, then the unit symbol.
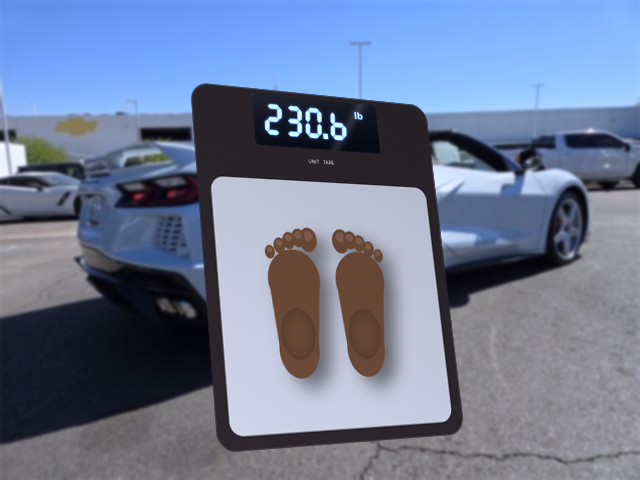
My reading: 230.6 lb
